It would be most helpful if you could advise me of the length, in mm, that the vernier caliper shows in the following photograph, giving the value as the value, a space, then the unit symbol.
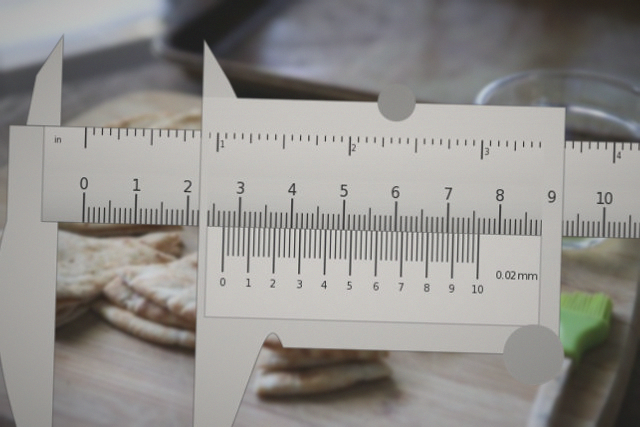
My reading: 27.0 mm
